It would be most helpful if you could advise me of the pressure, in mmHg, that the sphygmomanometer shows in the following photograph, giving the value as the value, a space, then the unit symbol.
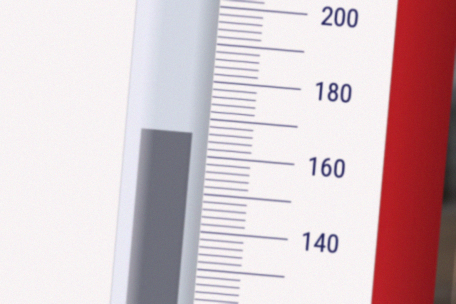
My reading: 166 mmHg
